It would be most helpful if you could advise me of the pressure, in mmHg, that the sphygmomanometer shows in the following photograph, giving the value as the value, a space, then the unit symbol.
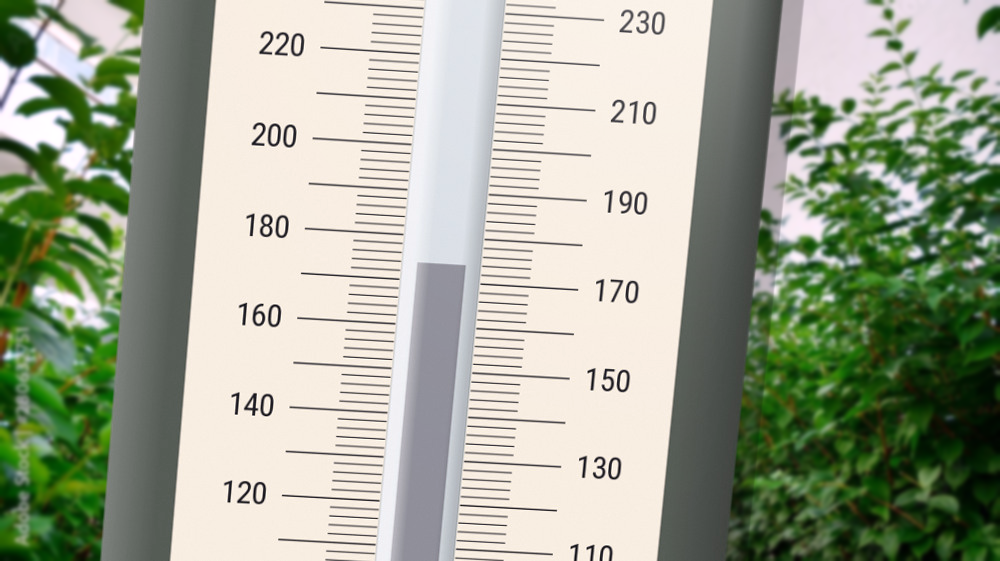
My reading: 174 mmHg
